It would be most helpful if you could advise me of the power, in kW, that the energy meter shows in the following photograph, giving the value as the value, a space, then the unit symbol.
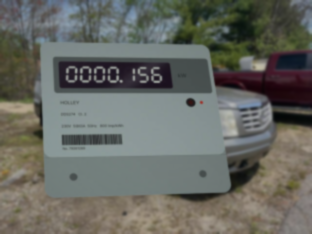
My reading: 0.156 kW
